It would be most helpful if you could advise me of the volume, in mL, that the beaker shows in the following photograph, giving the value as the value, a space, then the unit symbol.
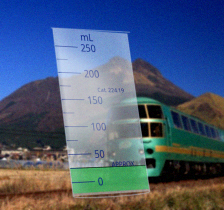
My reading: 25 mL
